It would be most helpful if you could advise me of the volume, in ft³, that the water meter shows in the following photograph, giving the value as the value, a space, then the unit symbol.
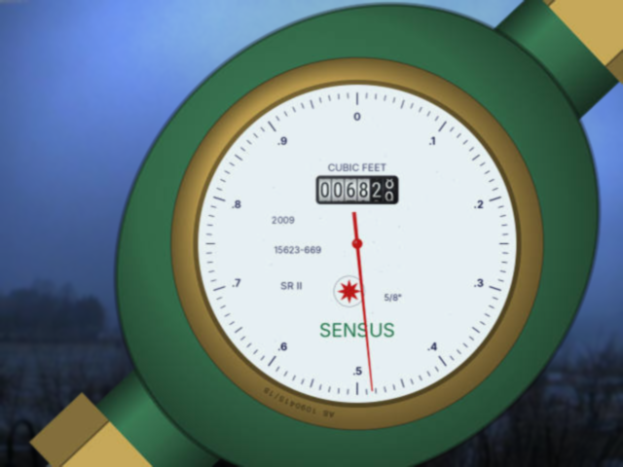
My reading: 6828.48 ft³
